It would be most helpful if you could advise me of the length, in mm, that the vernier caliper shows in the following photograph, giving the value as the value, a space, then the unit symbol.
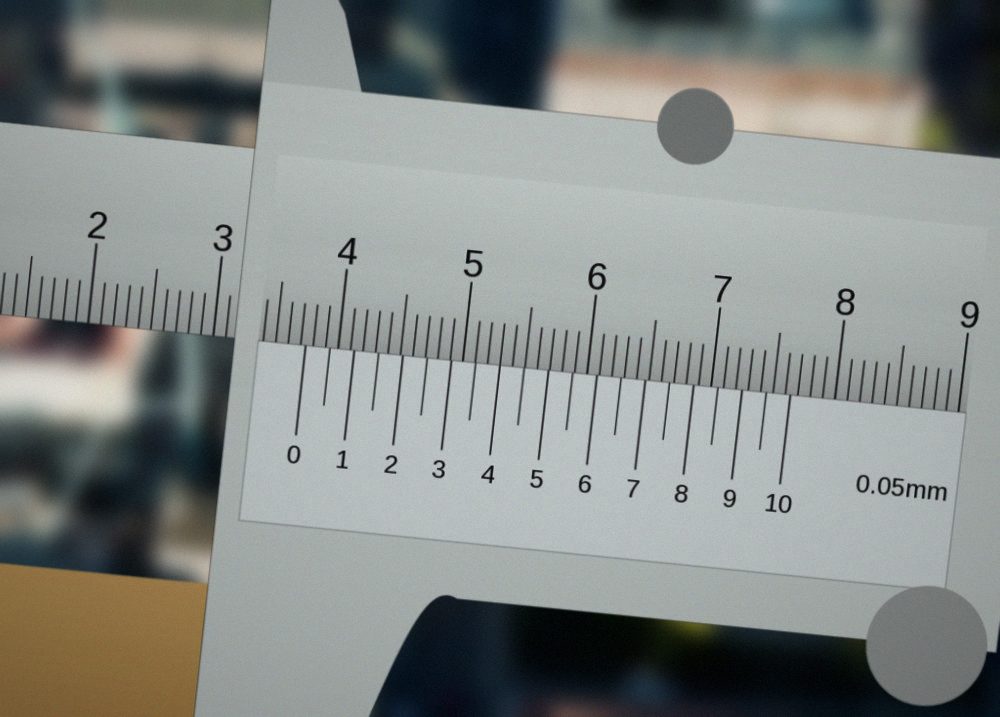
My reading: 37.4 mm
